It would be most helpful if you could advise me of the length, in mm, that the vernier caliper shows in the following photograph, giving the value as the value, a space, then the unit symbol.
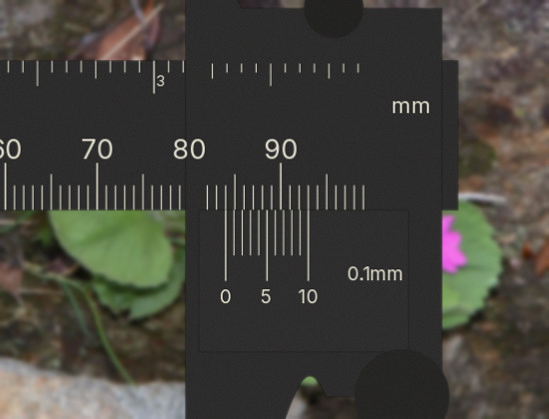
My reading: 84.0 mm
